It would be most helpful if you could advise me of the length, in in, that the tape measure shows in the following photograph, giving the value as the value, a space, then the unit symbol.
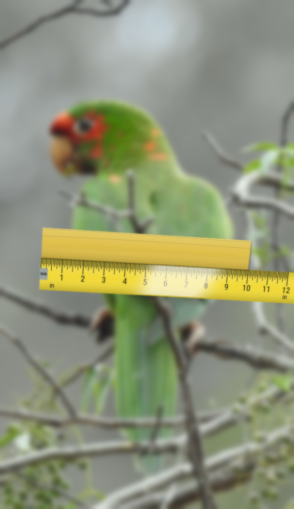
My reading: 10 in
